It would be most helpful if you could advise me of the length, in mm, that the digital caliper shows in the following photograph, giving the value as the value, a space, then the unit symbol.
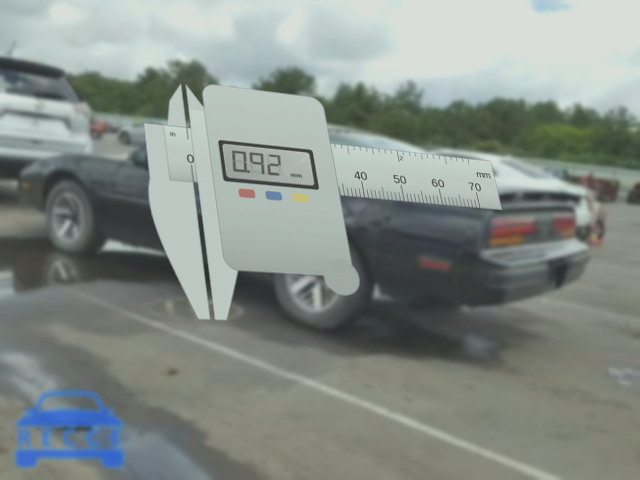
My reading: 0.92 mm
